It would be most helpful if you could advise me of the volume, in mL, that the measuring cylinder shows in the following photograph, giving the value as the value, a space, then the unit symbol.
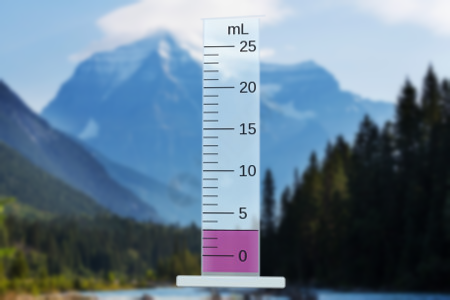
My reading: 3 mL
